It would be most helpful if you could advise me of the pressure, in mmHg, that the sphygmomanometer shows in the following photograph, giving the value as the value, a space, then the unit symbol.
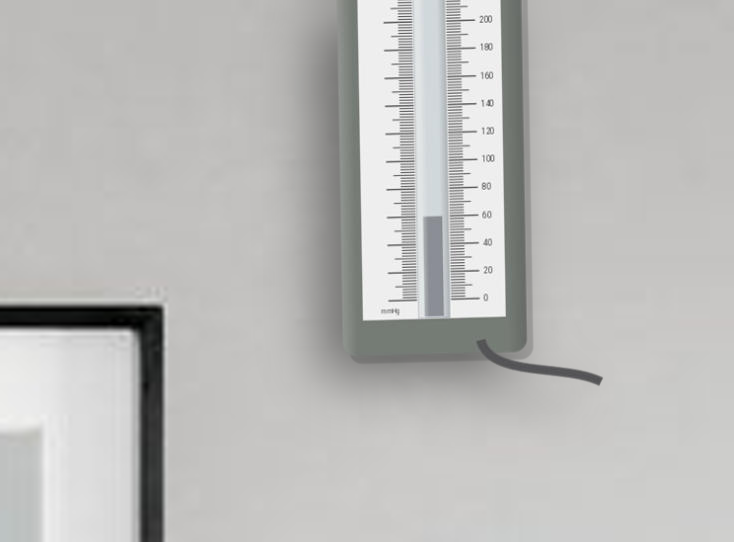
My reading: 60 mmHg
